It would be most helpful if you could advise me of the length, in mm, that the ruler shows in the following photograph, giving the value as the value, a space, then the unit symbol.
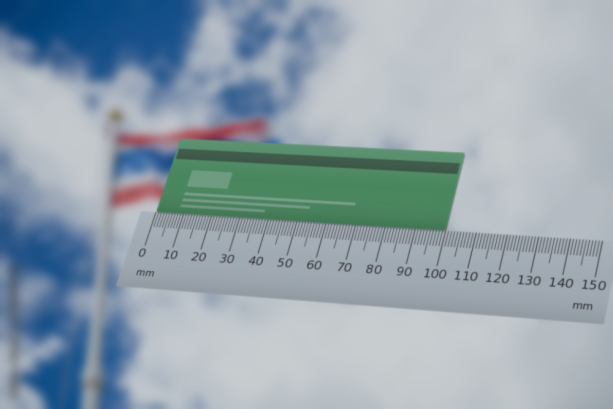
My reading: 100 mm
